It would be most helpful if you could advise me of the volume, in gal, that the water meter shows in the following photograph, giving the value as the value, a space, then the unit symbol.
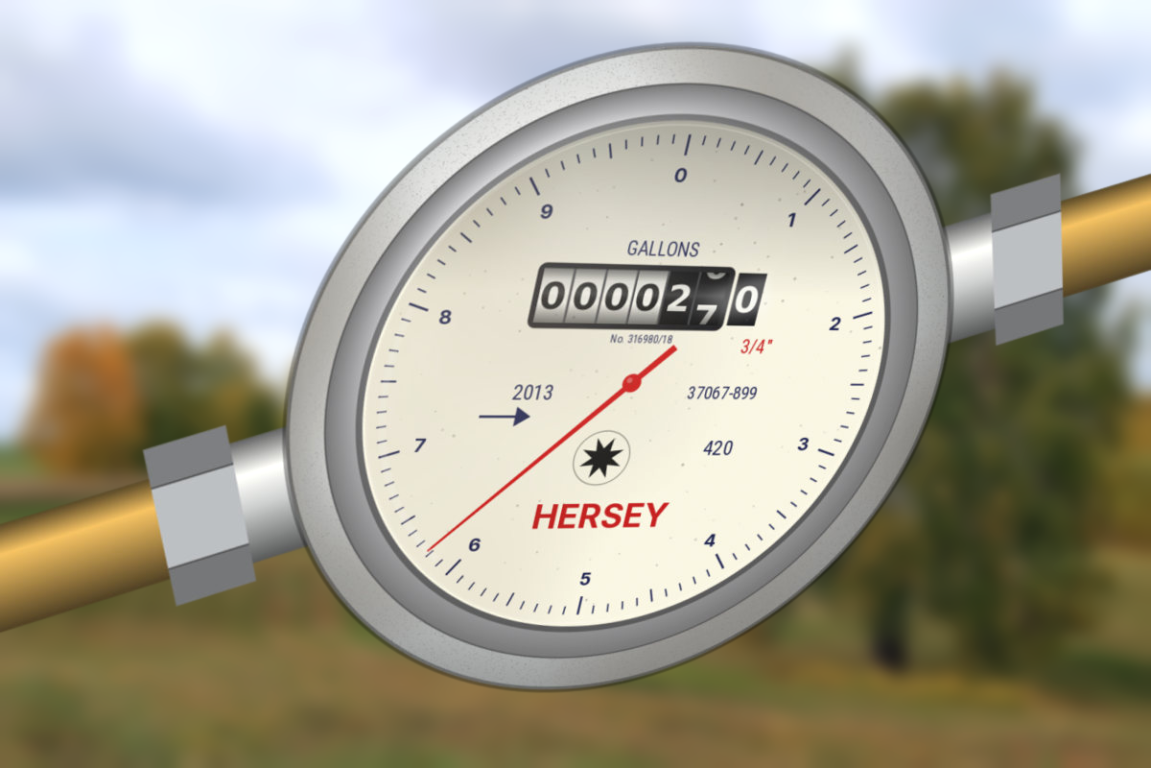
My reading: 266.2 gal
